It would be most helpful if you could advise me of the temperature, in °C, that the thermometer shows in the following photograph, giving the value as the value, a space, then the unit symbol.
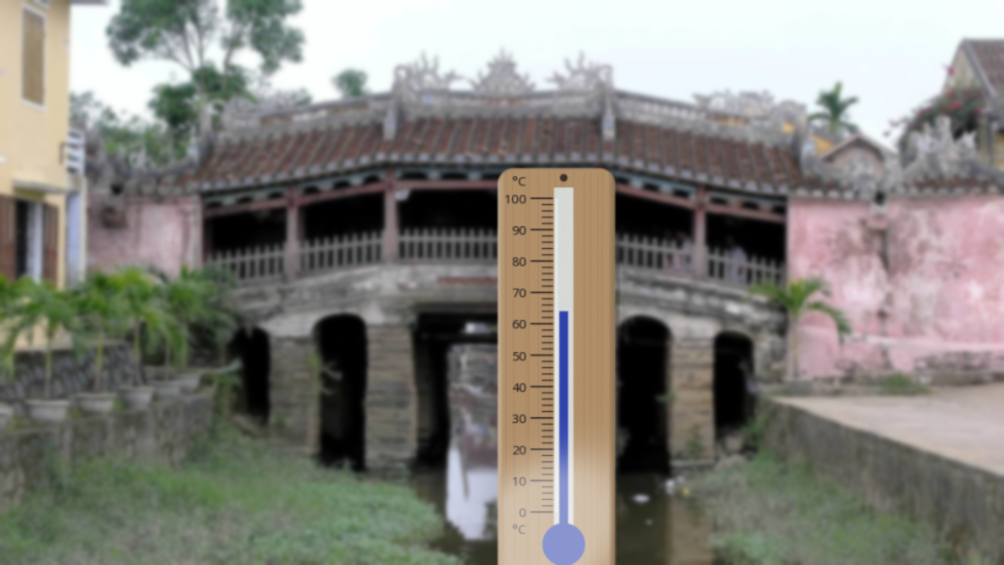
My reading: 64 °C
